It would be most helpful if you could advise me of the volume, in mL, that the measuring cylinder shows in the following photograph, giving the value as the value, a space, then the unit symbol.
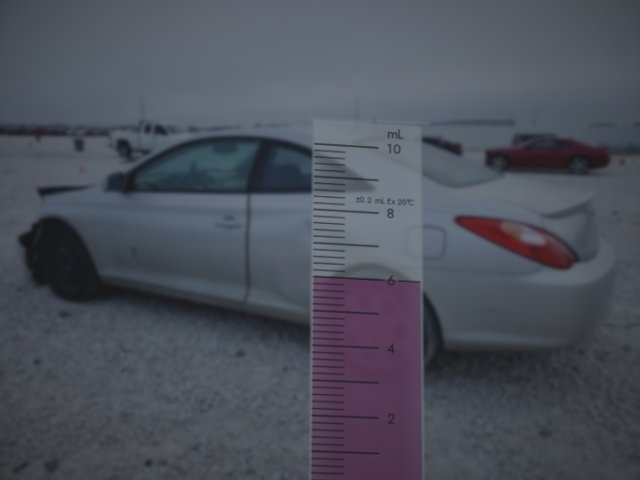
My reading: 6 mL
